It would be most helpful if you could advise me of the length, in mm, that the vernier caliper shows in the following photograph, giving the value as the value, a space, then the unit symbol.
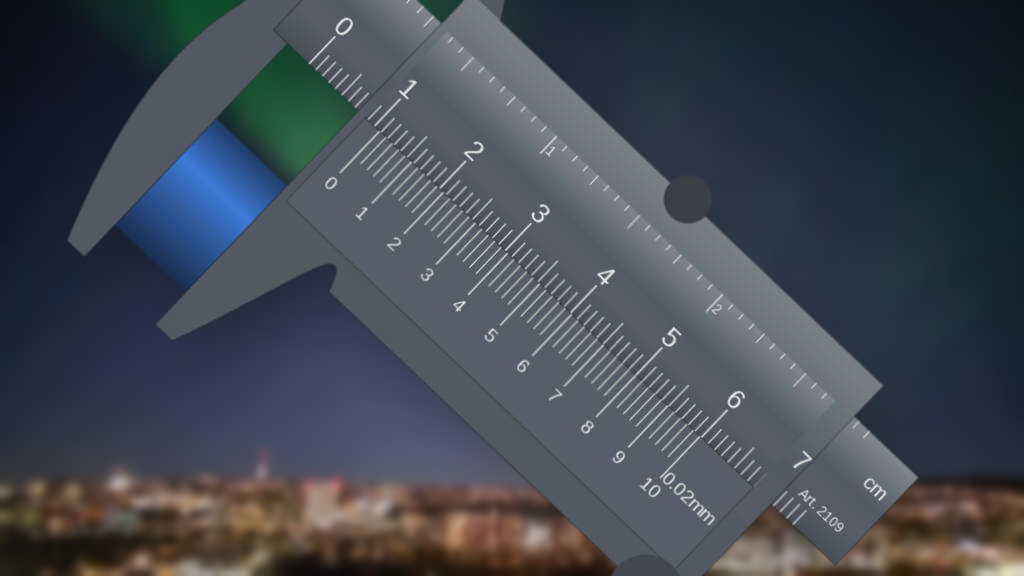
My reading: 10.8 mm
